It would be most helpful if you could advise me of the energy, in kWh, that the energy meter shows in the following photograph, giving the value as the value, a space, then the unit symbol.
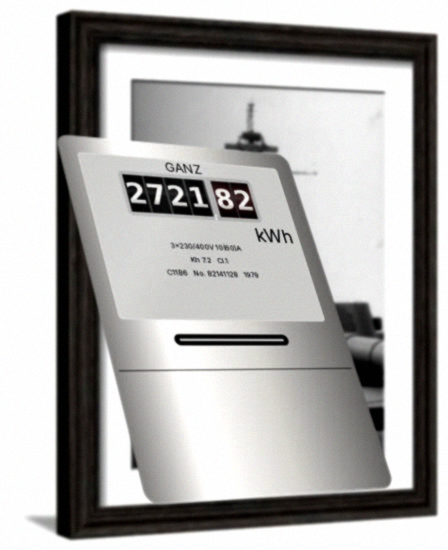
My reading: 2721.82 kWh
